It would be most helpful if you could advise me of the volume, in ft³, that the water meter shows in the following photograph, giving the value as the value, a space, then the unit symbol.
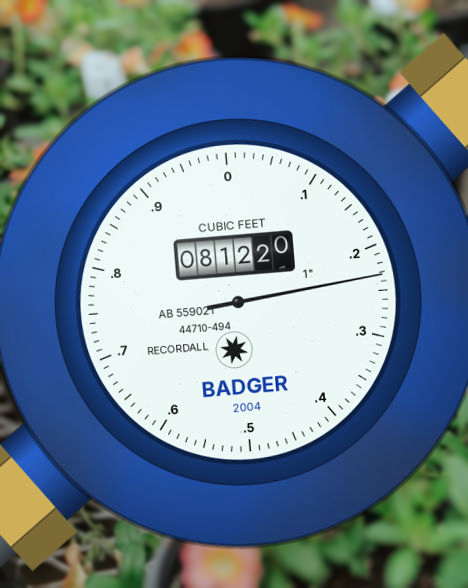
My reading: 81220.23 ft³
